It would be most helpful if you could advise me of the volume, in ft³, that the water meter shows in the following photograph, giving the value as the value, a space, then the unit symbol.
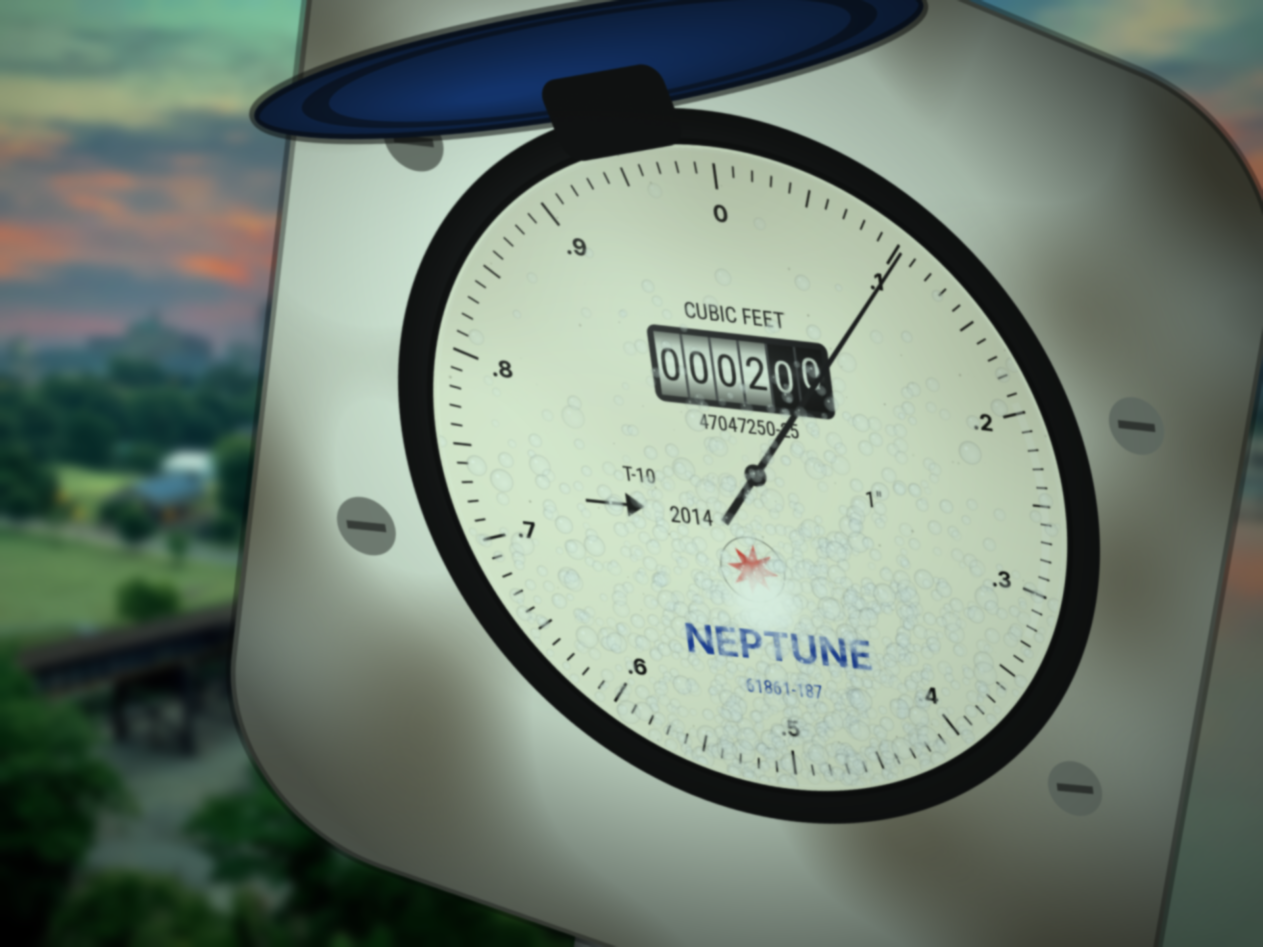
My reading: 200.10 ft³
